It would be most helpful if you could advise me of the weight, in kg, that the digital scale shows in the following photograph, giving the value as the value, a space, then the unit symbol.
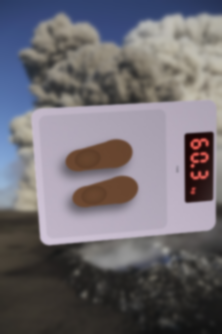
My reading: 60.3 kg
